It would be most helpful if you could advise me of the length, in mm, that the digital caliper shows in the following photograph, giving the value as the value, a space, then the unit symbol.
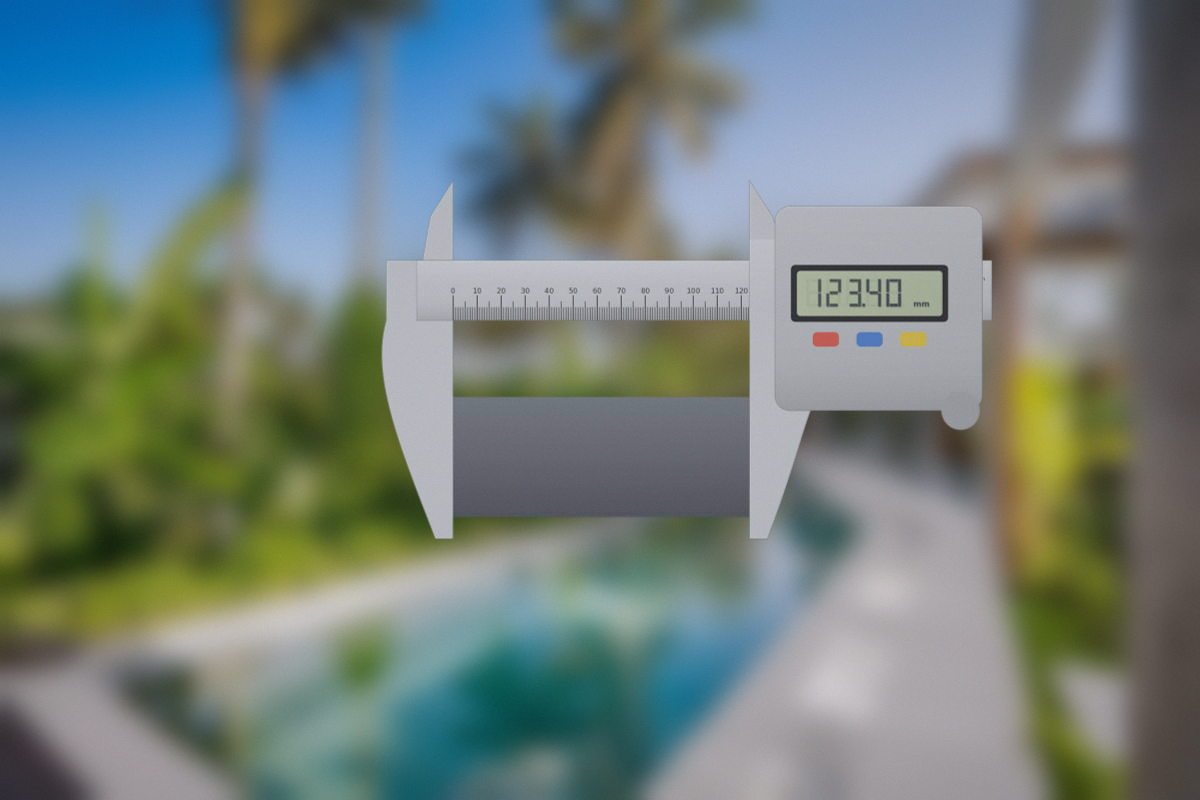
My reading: 123.40 mm
